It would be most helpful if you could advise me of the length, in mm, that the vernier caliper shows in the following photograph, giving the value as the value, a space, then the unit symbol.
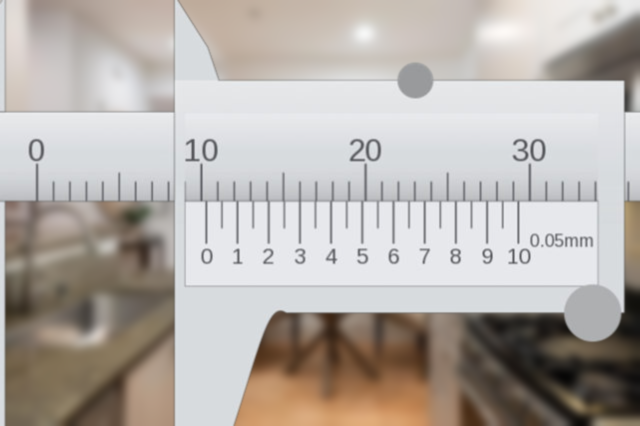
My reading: 10.3 mm
